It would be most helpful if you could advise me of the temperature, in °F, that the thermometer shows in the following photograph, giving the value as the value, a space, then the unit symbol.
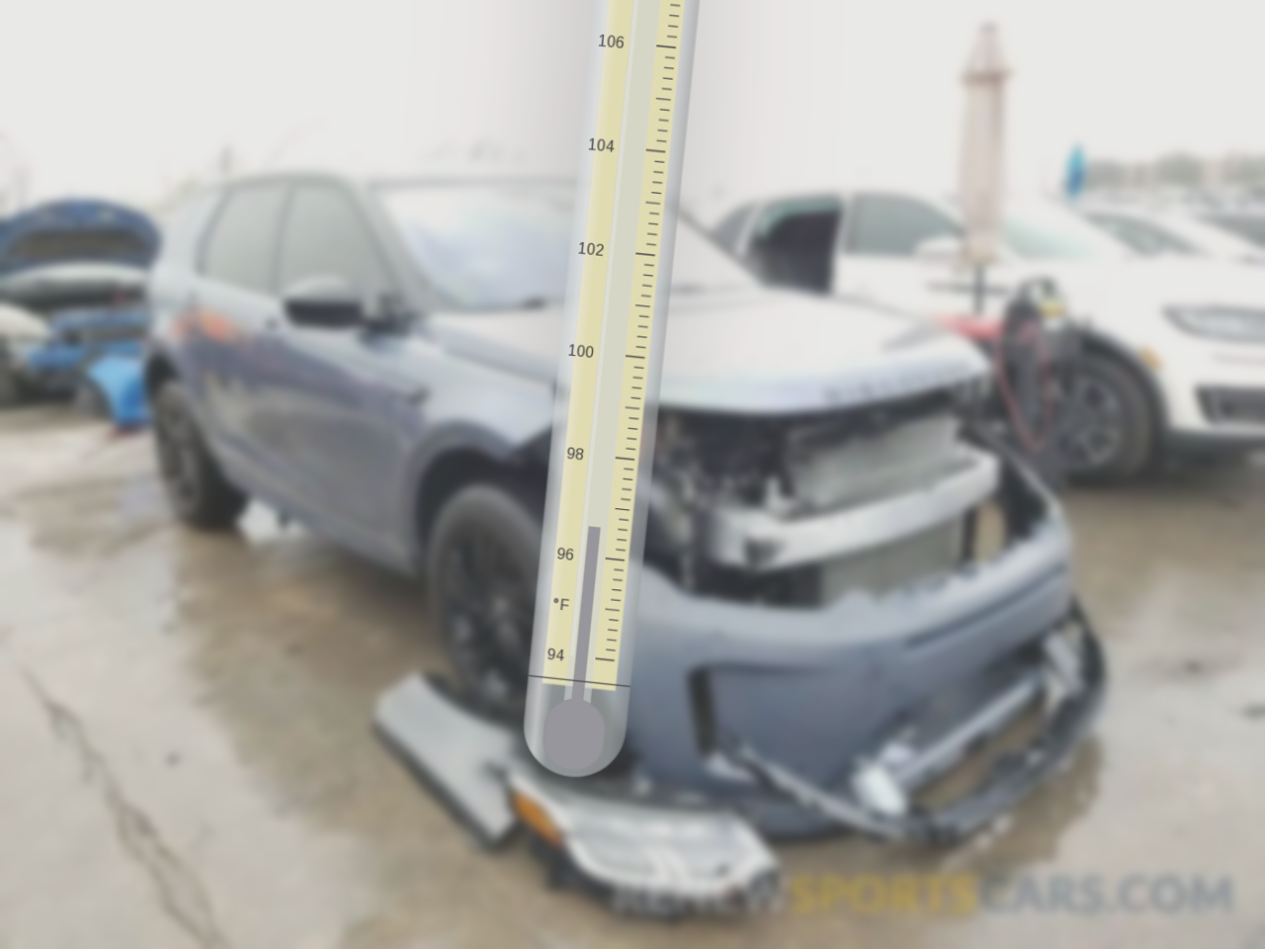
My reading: 96.6 °F
